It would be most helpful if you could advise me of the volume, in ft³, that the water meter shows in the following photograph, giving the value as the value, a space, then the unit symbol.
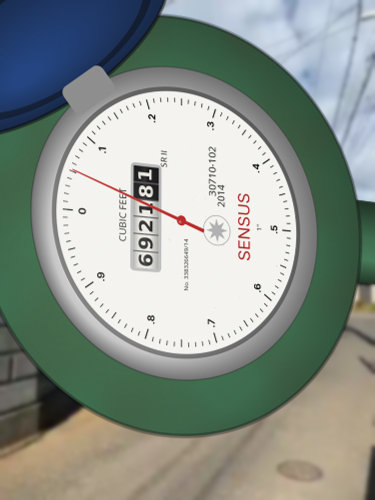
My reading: 692181.05 ft³
